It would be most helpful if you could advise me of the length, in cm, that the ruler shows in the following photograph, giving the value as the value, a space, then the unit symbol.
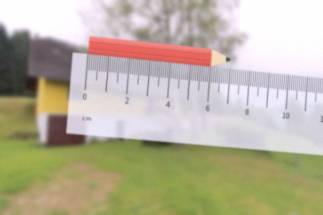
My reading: 7 cm
